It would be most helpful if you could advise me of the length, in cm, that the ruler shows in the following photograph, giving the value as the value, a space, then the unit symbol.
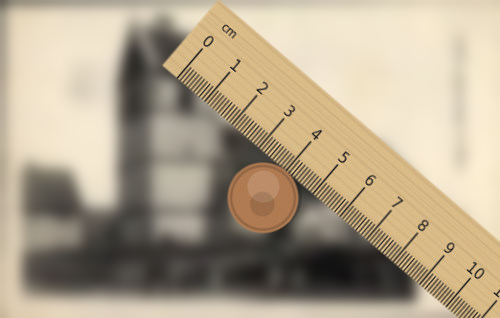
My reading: 2 cm
